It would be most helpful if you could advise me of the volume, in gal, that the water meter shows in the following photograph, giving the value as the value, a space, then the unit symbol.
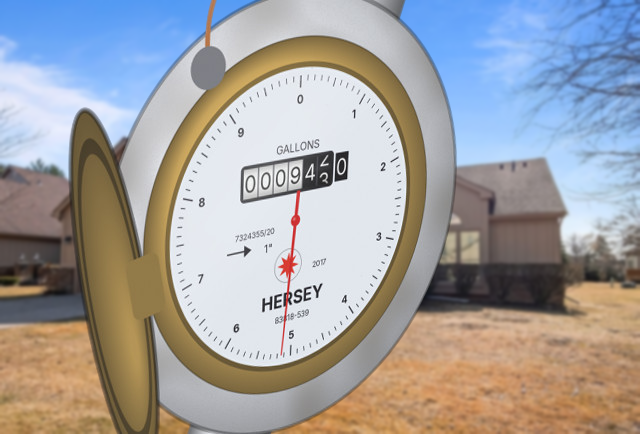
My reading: 9425.1 gal
